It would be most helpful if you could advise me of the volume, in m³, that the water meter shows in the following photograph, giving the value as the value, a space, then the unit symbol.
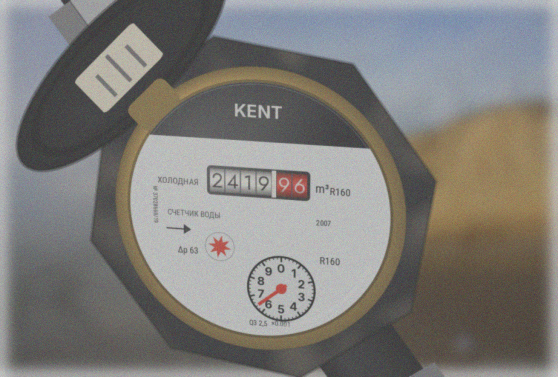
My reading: 2419.966 m³
